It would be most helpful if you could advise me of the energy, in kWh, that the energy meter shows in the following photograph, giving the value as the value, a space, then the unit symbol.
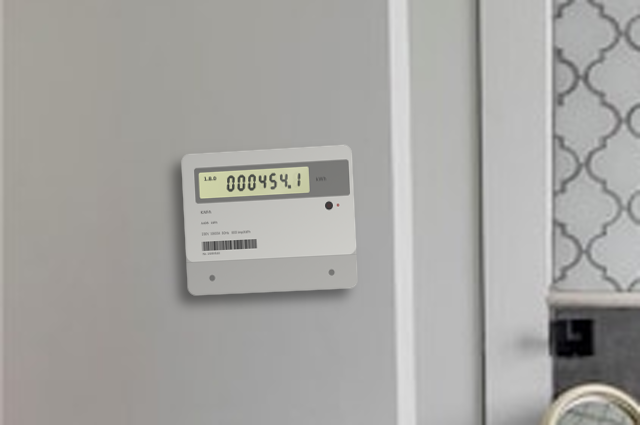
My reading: 454.1 kWh
